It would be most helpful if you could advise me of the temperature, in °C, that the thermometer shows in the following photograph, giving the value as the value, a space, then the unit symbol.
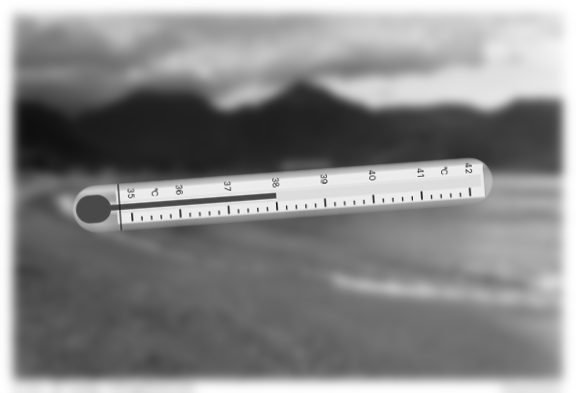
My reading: 38 °C
